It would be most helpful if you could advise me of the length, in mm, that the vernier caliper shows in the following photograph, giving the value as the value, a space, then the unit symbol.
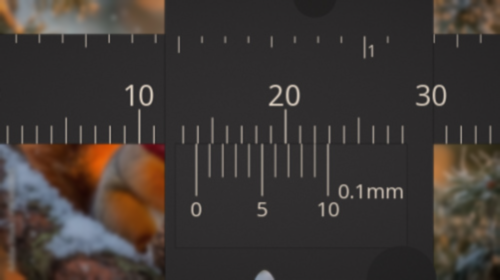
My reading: 13.9 mm
